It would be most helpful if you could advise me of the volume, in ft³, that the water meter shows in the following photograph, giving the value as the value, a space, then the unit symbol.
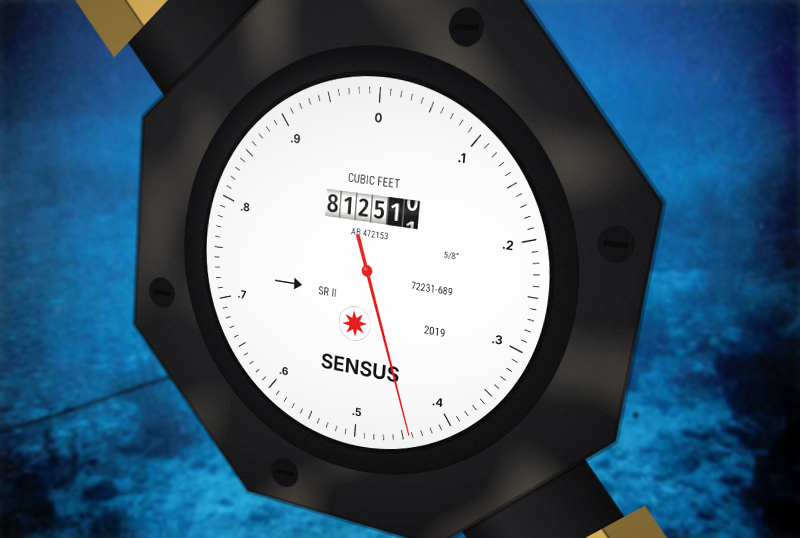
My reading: 812510.44 ft³
